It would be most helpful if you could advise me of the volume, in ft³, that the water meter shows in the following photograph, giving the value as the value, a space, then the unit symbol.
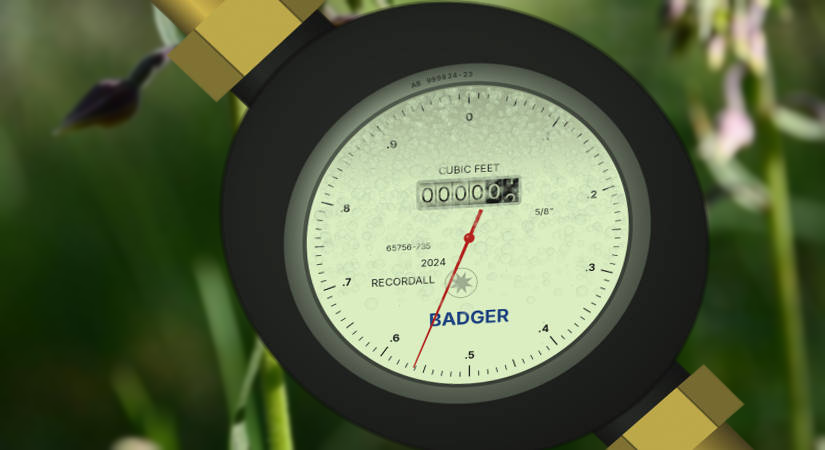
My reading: 1.56 ft³
